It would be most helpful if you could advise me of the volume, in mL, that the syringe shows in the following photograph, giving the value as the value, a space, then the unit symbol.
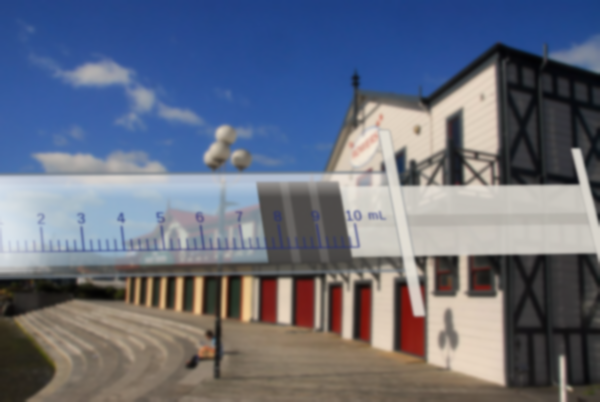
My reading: 7.6 mL
